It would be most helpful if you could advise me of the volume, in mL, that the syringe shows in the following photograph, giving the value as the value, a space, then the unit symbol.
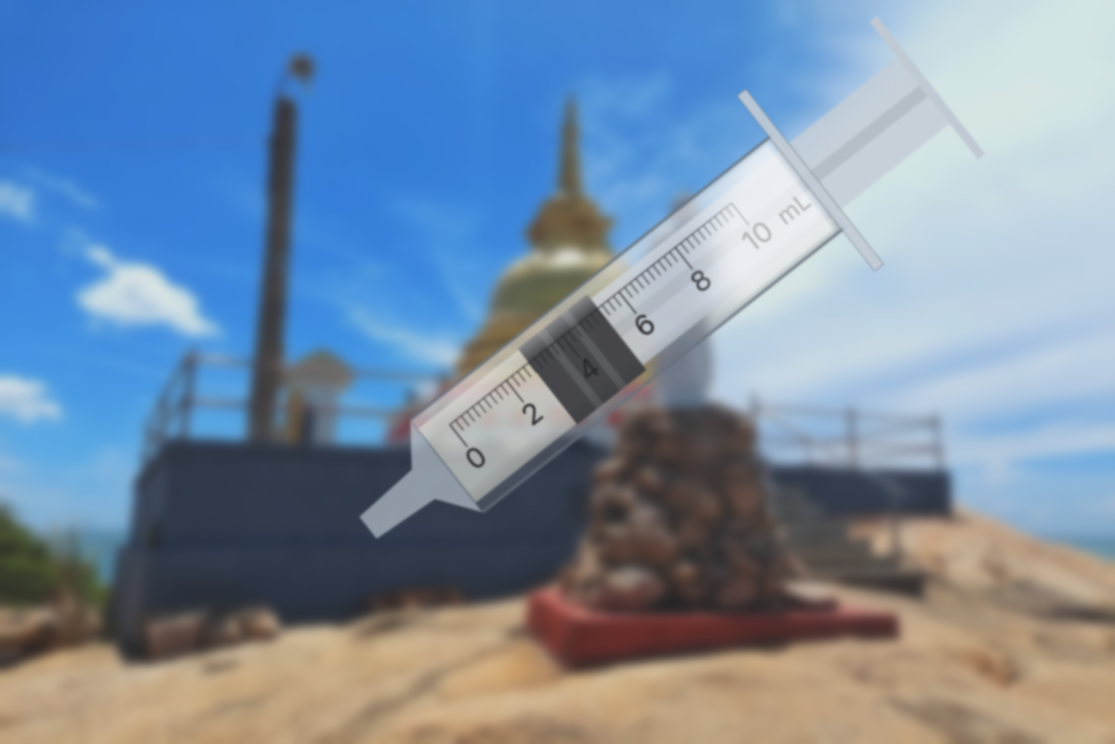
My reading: 2.8 mL
